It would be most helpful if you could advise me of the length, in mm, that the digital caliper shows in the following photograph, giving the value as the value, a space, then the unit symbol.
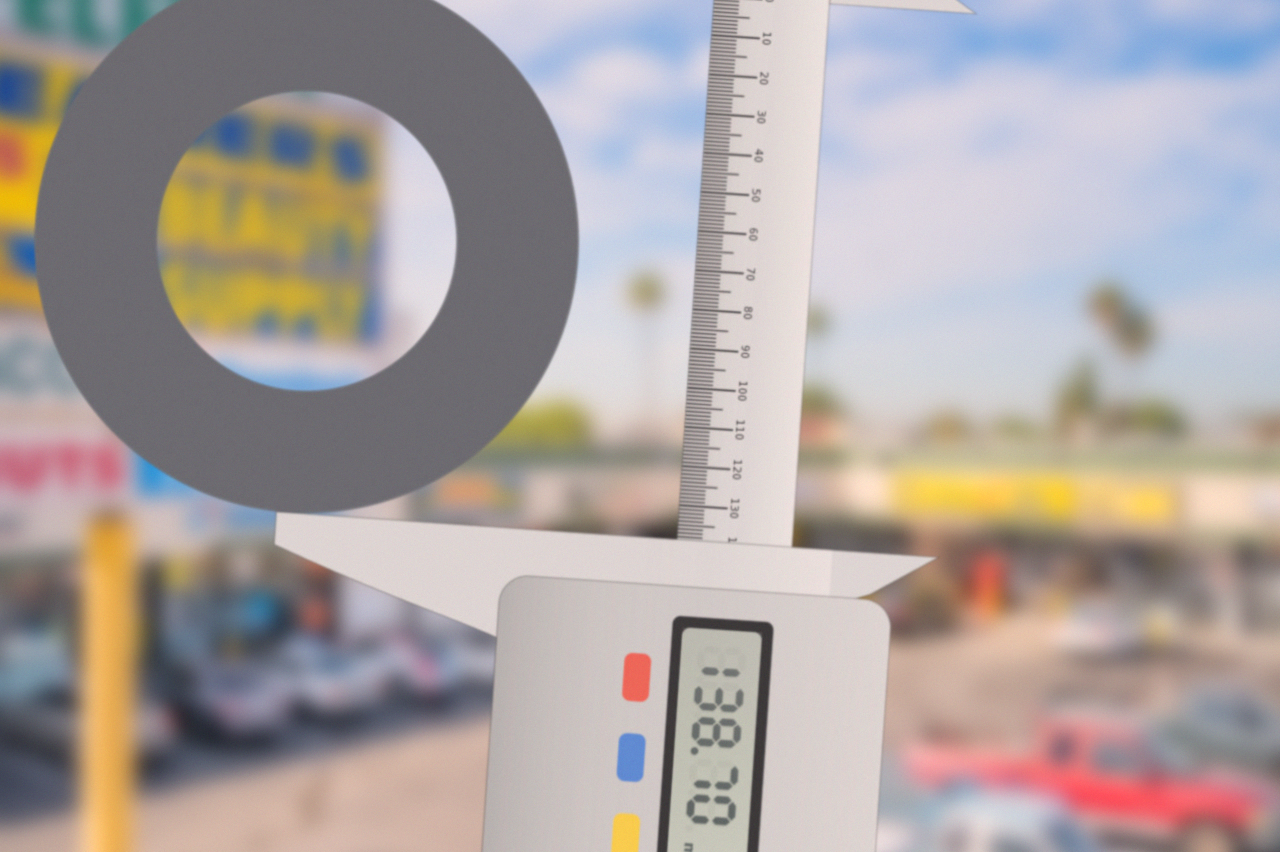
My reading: 138.70 mm
